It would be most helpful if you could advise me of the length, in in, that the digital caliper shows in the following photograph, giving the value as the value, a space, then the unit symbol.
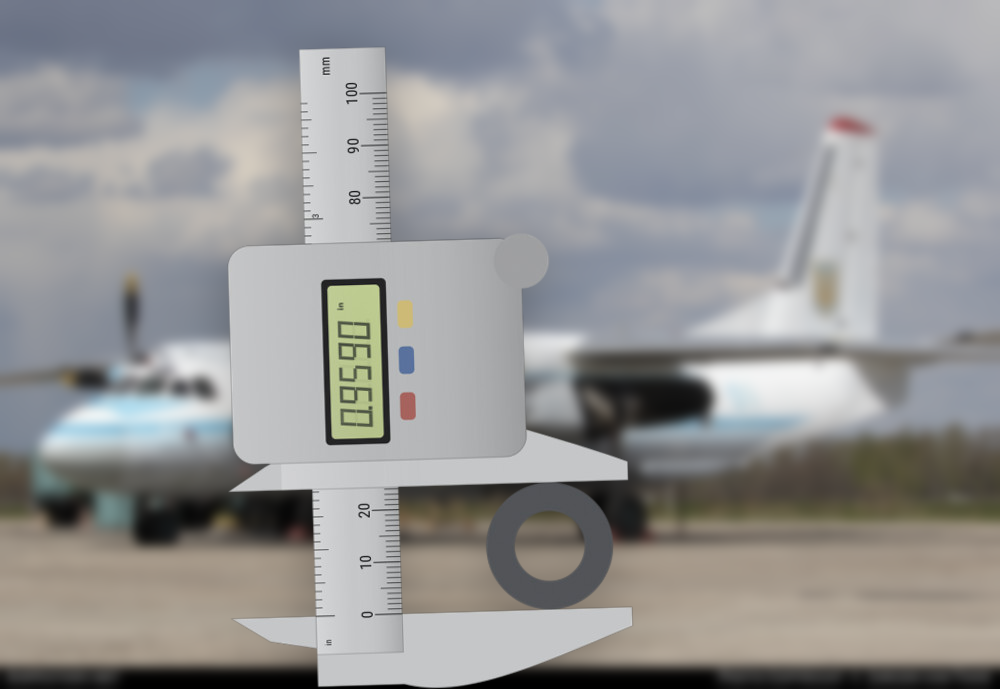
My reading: 0.9590 in
